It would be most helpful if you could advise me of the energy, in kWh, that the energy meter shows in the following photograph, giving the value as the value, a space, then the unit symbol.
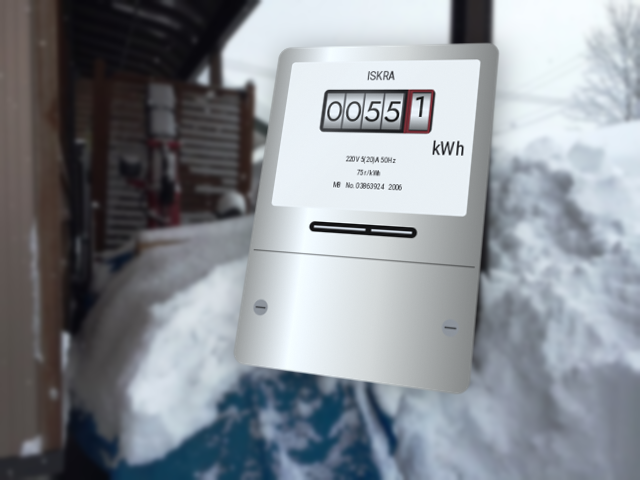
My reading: 55.1 kWh
